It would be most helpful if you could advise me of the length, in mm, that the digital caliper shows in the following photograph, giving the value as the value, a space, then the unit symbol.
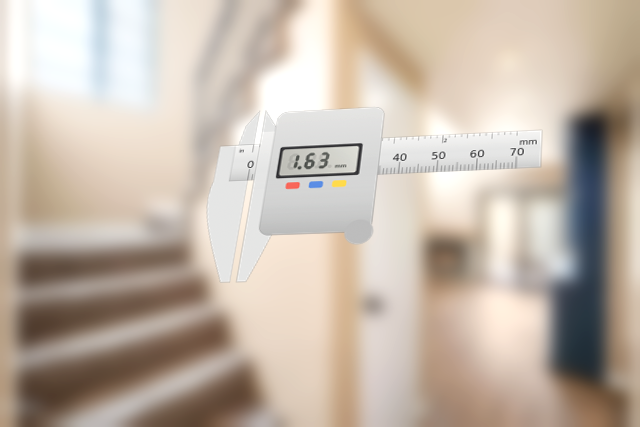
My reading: 1.63 mm
